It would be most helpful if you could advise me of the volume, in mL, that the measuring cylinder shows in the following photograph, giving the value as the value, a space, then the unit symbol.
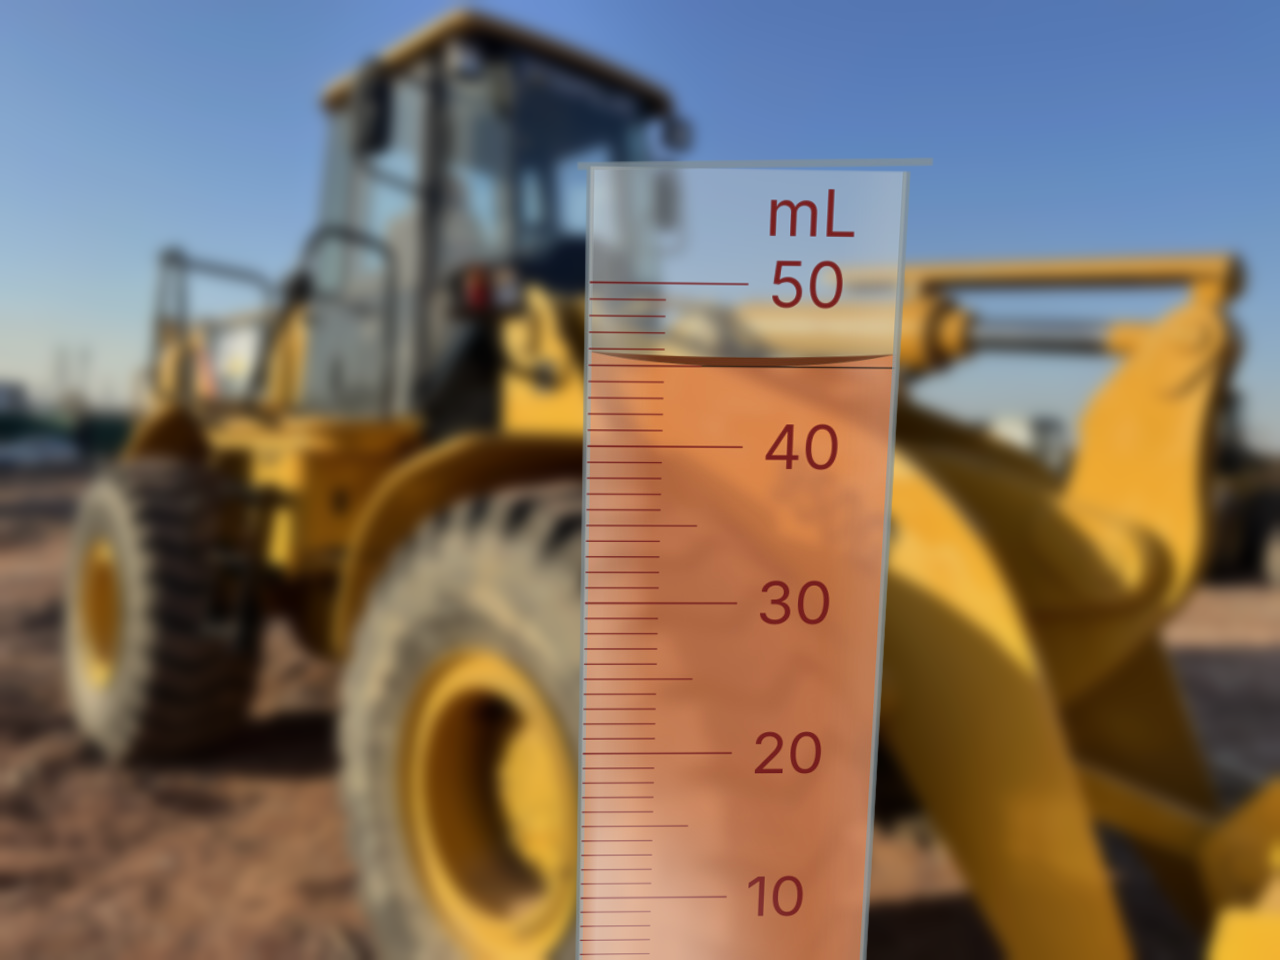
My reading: 45 mL
